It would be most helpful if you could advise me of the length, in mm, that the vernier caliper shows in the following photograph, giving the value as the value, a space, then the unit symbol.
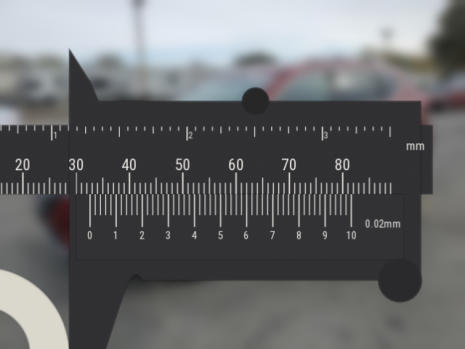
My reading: 32.6 mm
